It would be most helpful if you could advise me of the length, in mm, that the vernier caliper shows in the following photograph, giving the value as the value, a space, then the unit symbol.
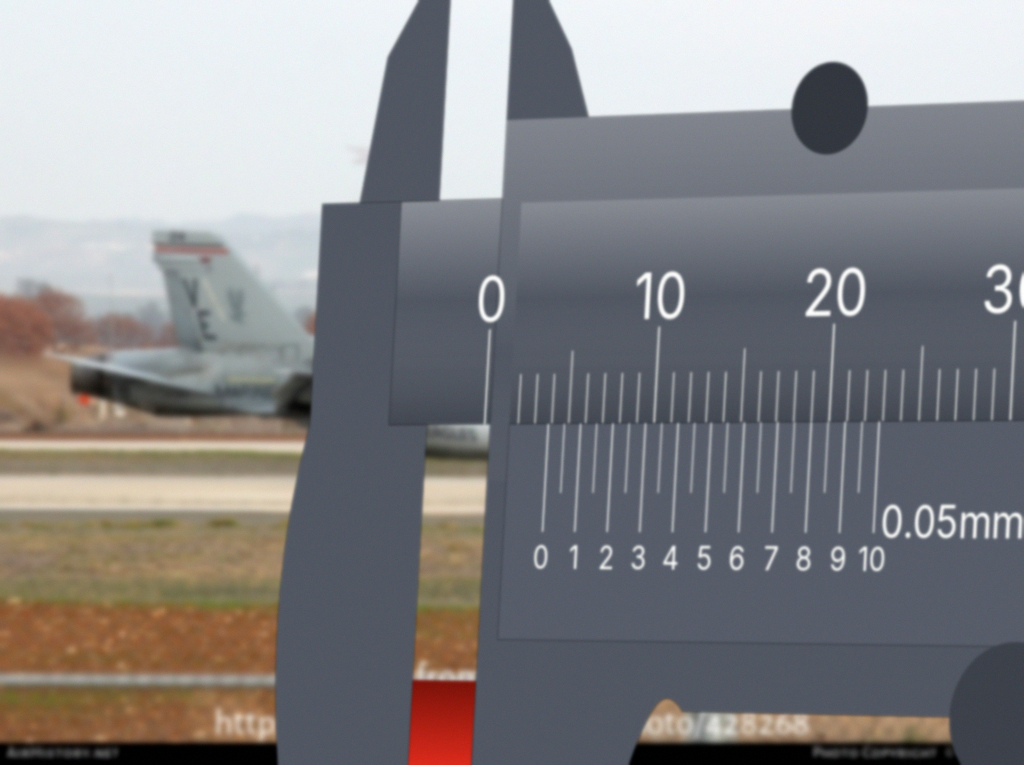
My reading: 3.8 mm
